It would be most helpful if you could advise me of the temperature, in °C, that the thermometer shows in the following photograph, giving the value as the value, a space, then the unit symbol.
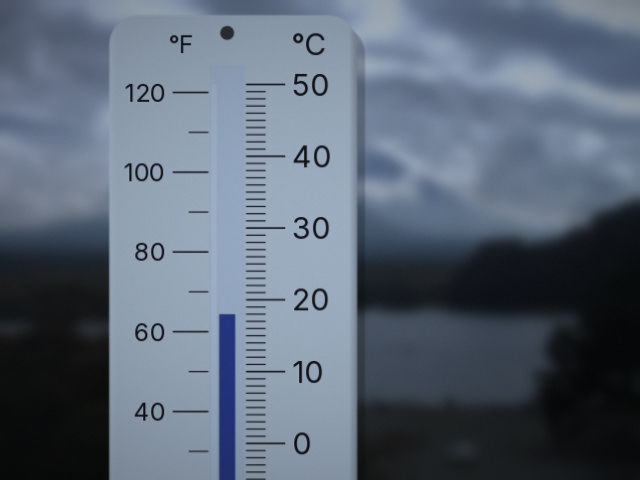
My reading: 18 °C
